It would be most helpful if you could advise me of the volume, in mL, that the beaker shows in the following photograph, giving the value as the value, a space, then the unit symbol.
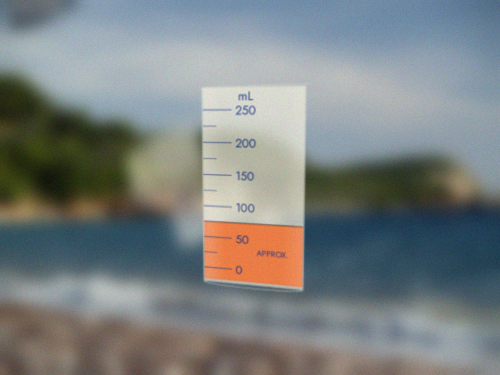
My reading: 75 mL
